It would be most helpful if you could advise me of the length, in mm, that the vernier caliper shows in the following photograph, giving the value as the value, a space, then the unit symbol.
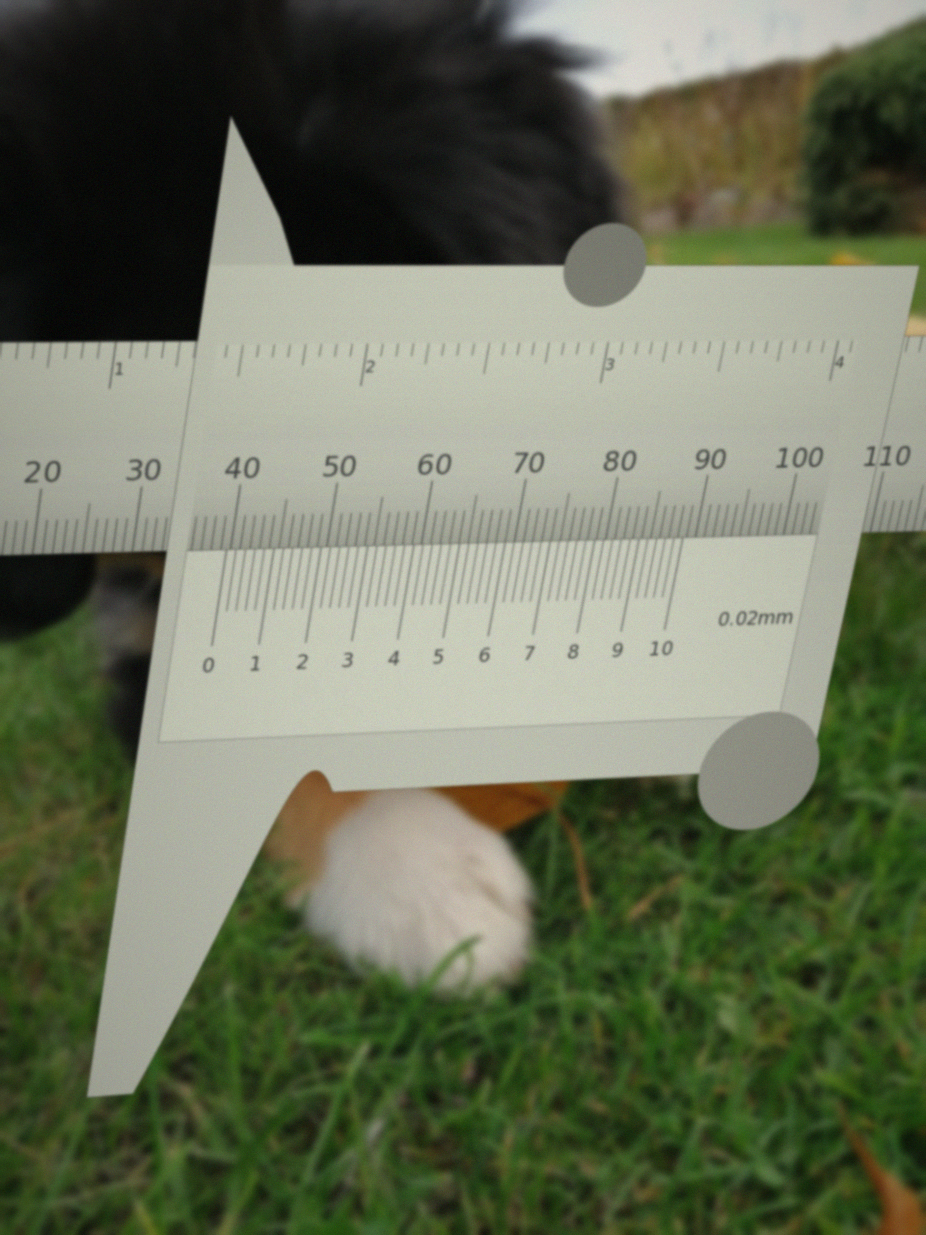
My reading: 39.6 mm
